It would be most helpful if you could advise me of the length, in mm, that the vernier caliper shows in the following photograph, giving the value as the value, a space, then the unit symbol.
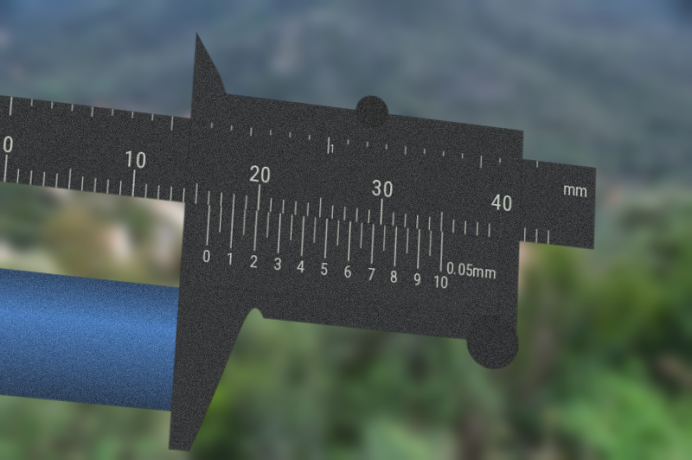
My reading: 16.1 mm
